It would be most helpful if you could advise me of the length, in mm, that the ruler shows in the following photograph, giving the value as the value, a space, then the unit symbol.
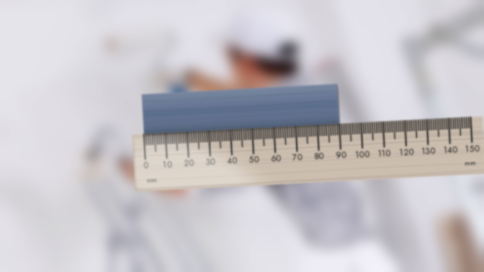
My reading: 90 mm
